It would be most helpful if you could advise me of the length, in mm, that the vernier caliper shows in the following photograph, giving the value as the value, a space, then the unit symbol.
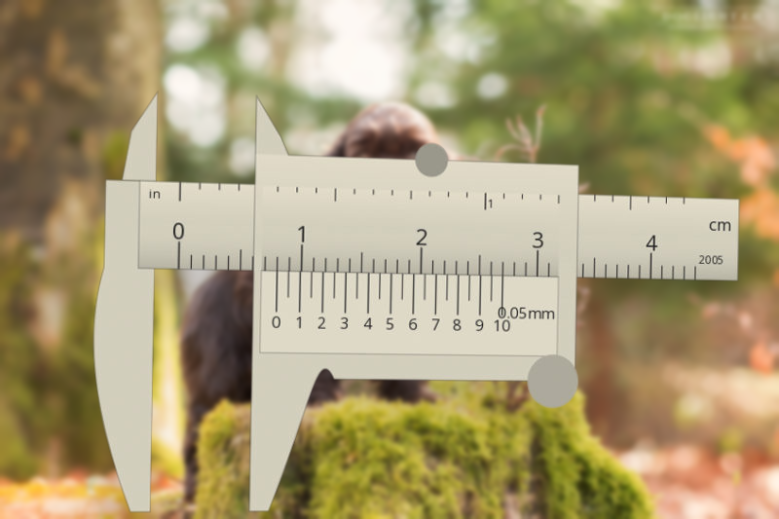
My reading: 8.0 mm
